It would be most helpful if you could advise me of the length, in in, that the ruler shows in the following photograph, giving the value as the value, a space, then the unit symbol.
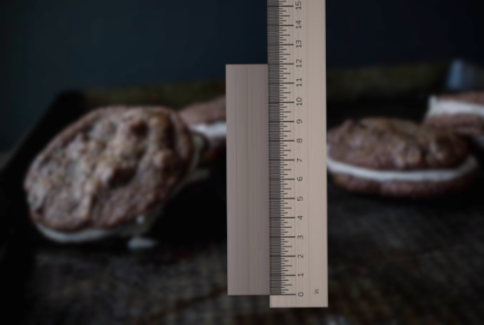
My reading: 12 in
